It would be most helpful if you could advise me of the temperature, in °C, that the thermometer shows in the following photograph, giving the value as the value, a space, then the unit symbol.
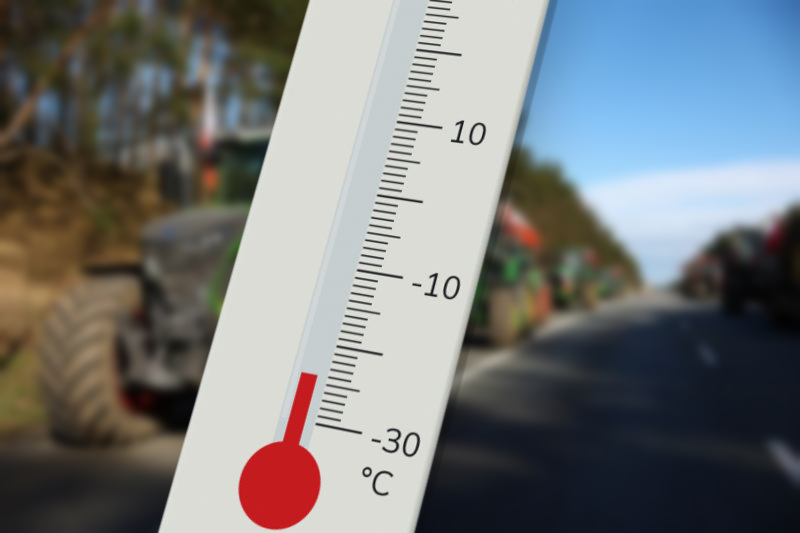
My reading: -24 °C
